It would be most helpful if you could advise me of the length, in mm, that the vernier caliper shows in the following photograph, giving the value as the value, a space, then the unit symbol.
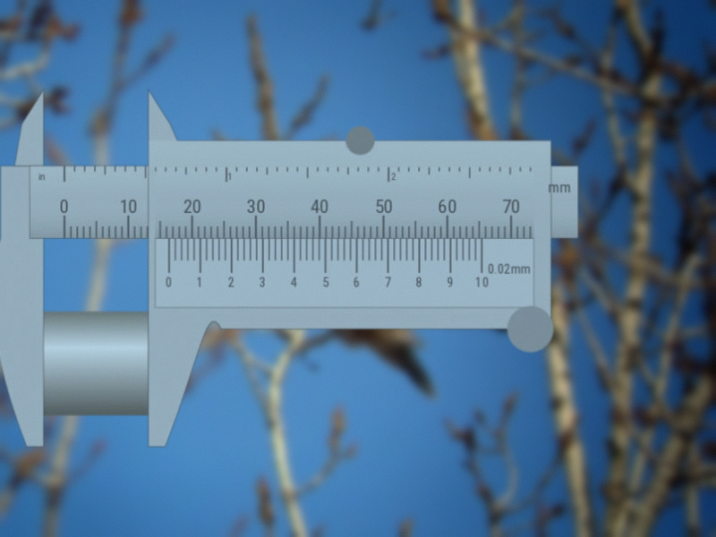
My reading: 16.4 mm
